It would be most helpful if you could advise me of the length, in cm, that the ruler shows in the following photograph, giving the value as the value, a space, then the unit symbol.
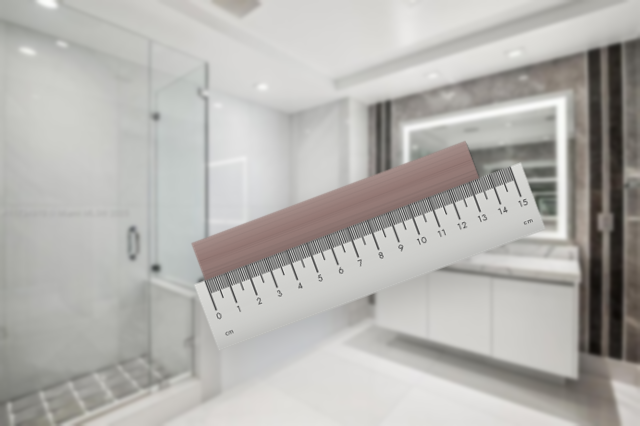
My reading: 13.5 cm
